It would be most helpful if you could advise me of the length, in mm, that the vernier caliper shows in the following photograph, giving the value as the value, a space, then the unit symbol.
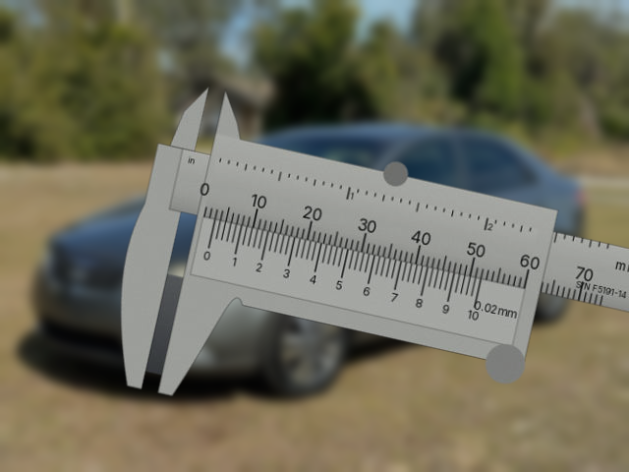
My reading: 3.0 mm
